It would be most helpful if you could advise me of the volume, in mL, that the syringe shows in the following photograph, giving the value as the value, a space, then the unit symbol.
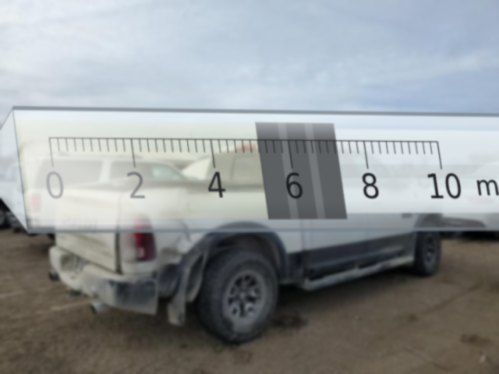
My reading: 5.2 mL
